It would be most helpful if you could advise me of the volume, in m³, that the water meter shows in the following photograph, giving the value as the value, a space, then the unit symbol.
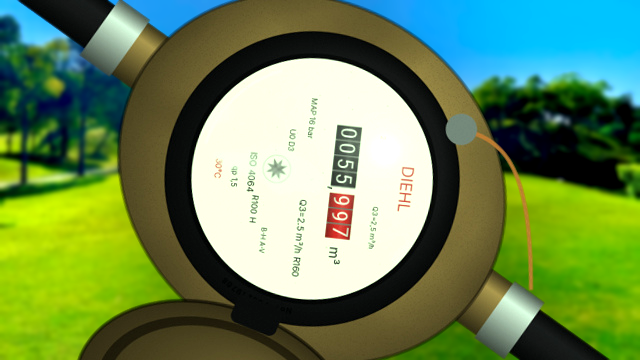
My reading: 55.997 m³
